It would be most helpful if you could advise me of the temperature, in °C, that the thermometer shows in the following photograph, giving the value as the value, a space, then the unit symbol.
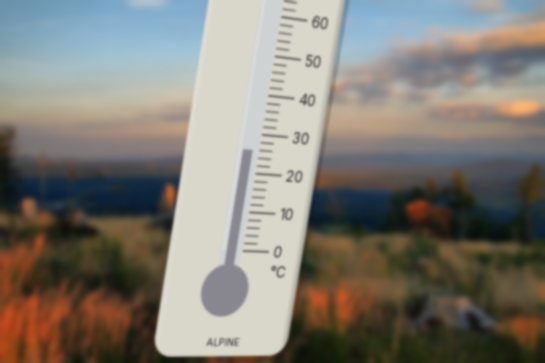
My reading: 26 °C
